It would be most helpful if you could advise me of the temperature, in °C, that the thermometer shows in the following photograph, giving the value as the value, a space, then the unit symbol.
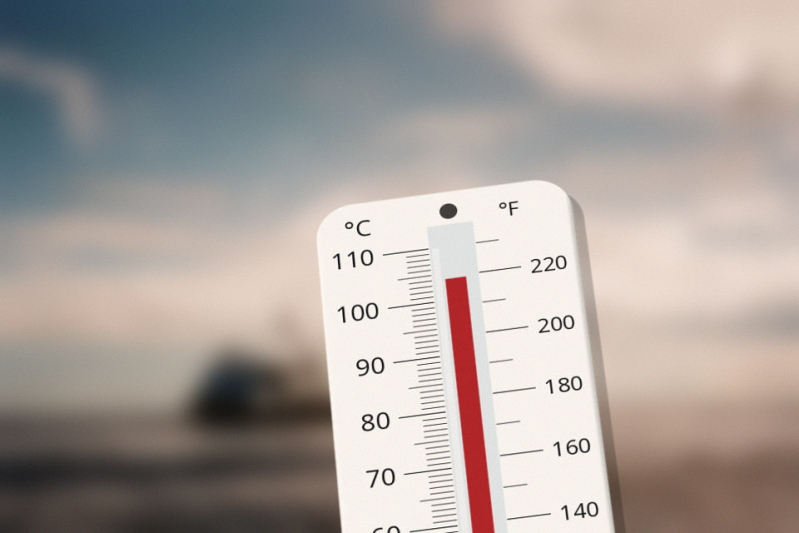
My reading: 104 °C
